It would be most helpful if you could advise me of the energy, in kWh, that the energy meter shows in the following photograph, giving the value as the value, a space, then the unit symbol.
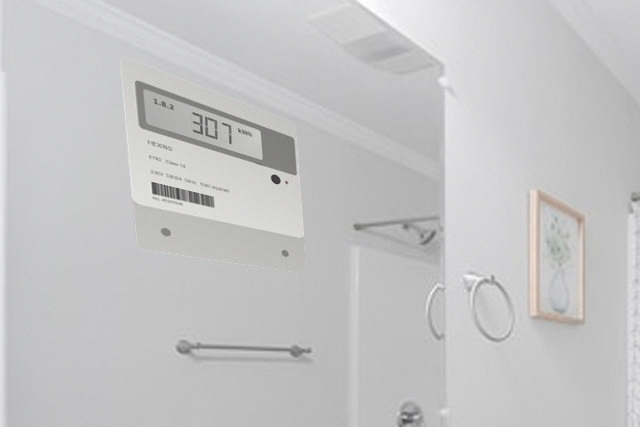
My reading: 307 kWh
